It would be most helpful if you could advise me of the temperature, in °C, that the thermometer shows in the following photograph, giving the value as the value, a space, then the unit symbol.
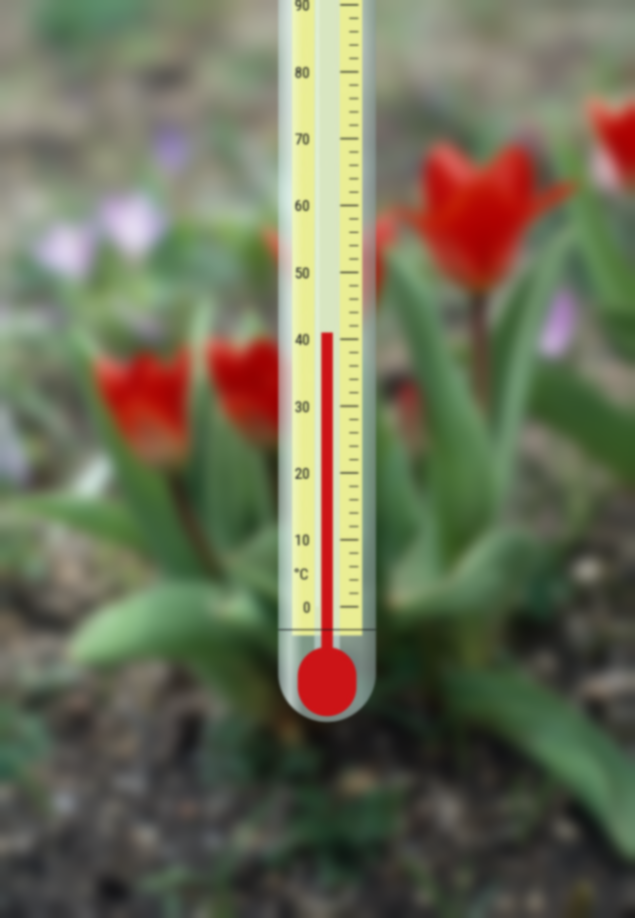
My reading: 41 °C
